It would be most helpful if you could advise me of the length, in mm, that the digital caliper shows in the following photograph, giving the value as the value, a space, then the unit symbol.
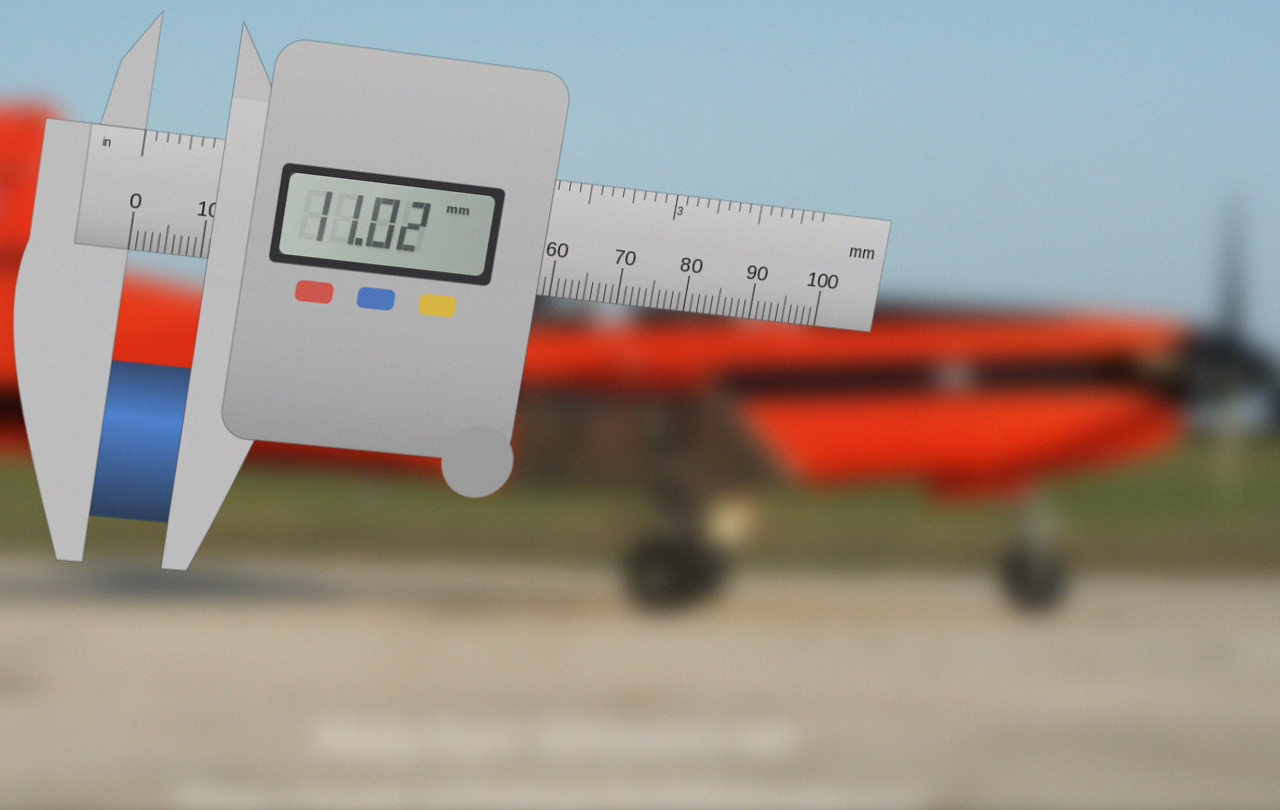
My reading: 11.02 mm
